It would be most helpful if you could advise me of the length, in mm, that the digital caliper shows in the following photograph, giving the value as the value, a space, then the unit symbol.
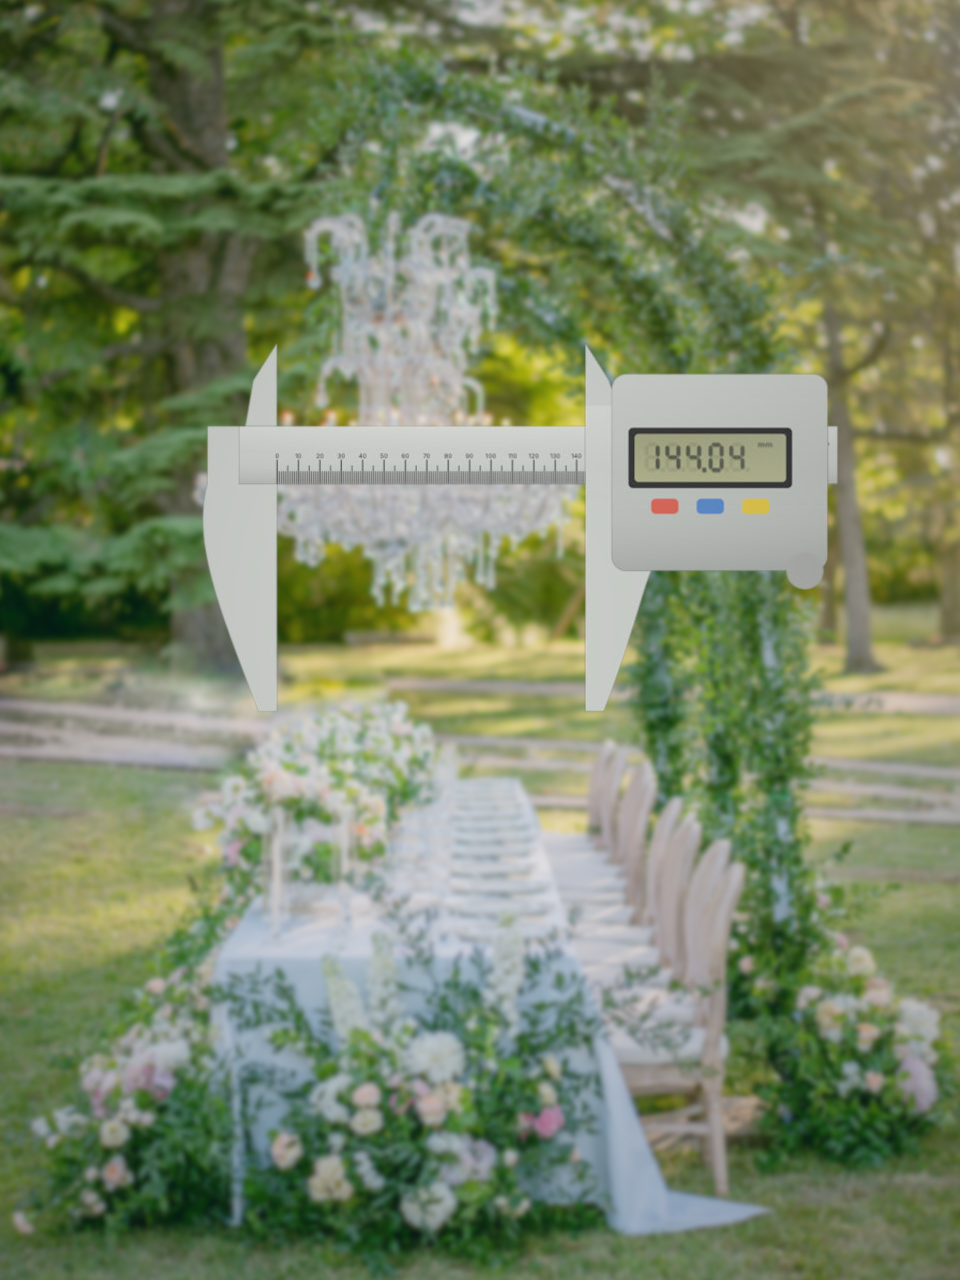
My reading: 144.04 mm
